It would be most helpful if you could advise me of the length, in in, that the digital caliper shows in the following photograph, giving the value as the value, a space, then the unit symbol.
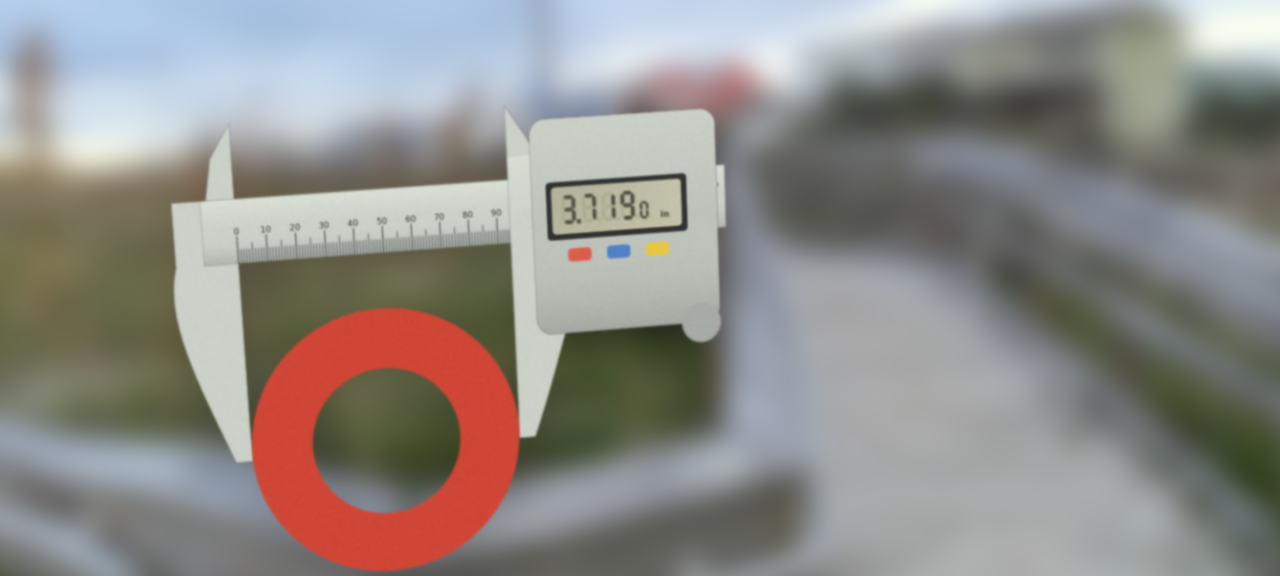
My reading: 3.7190 in
